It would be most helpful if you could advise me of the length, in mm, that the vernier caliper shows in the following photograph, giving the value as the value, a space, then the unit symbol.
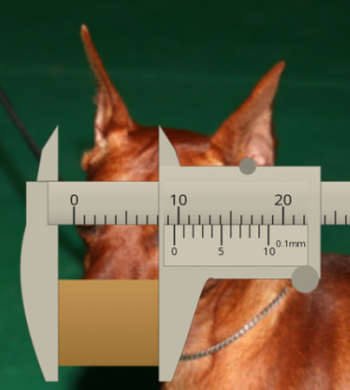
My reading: 9.6 mm
